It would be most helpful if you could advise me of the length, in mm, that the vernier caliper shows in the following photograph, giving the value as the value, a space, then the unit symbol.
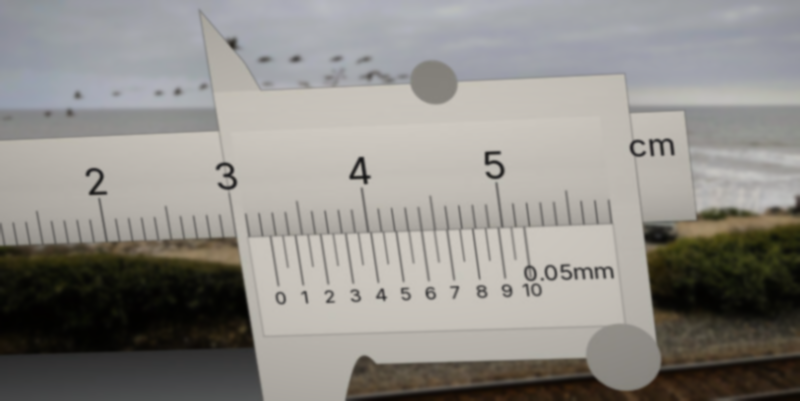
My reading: 32.6 mm
